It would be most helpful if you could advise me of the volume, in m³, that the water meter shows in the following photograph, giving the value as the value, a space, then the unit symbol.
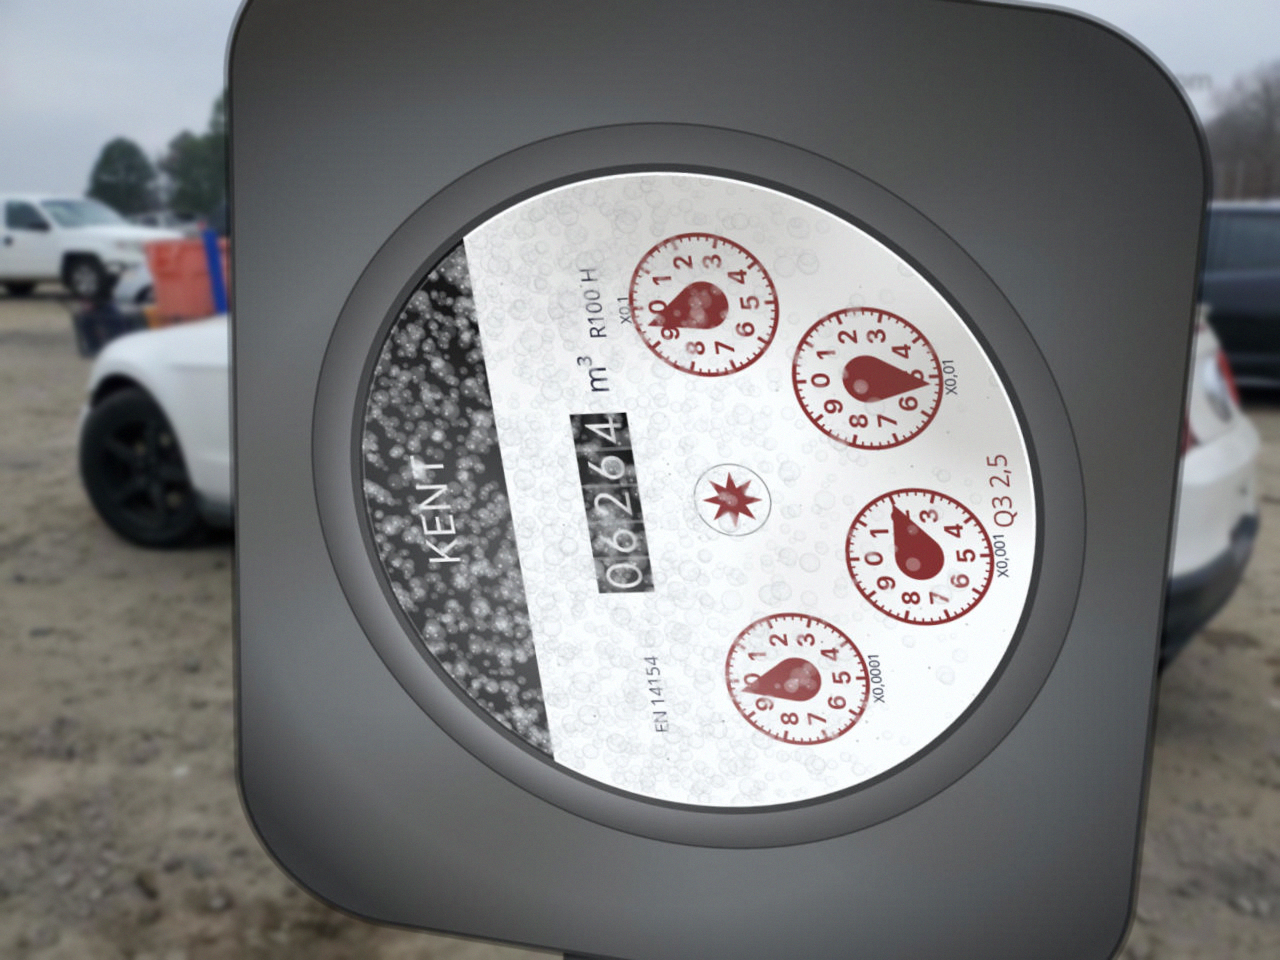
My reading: 6263.9519 m³
